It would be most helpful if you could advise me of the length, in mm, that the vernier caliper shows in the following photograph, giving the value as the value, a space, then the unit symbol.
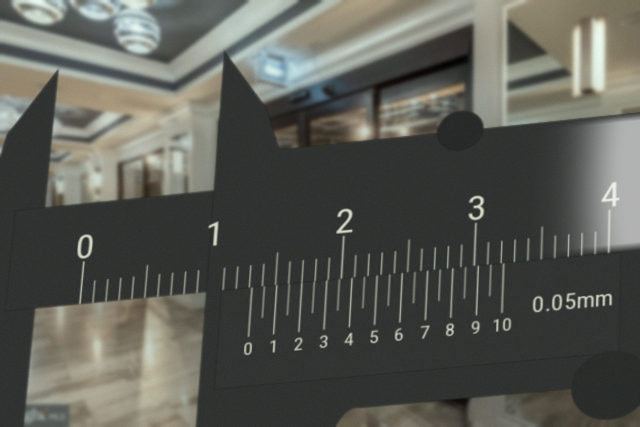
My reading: 13.2 mm
